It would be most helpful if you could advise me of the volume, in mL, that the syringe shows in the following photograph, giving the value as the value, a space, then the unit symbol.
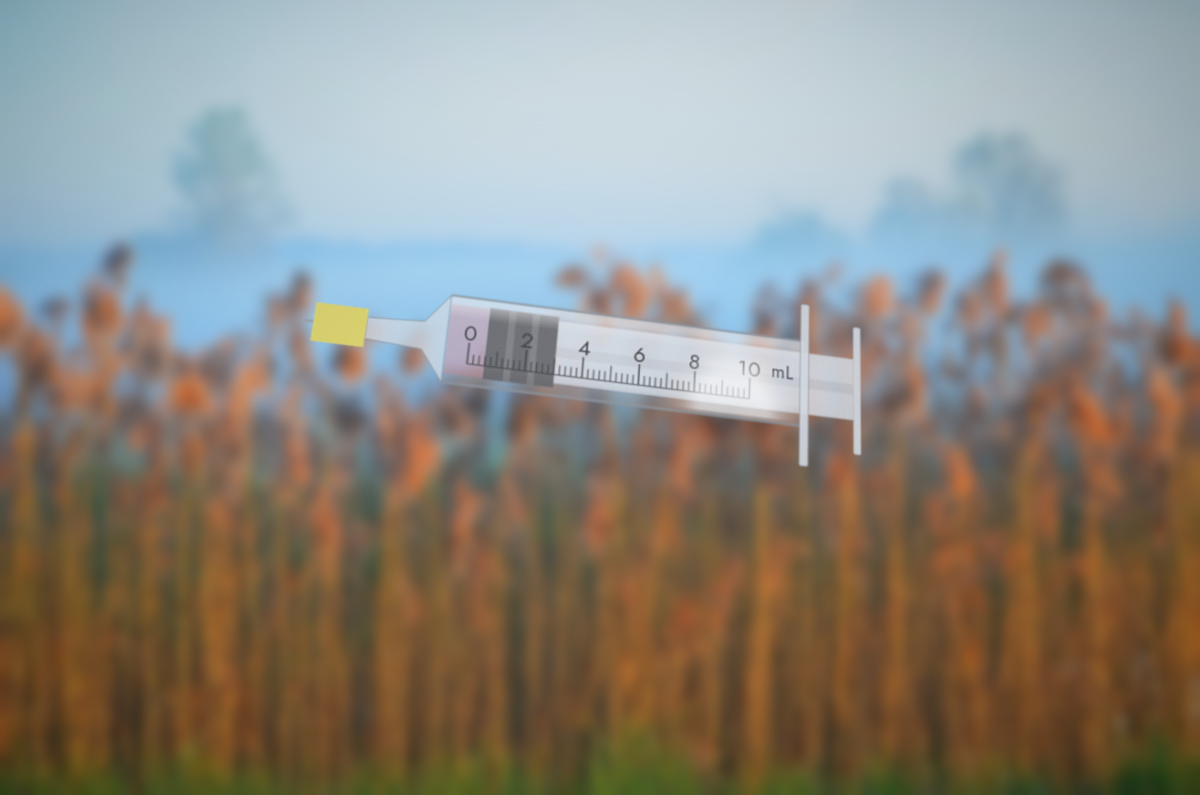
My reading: 0.6 mL
